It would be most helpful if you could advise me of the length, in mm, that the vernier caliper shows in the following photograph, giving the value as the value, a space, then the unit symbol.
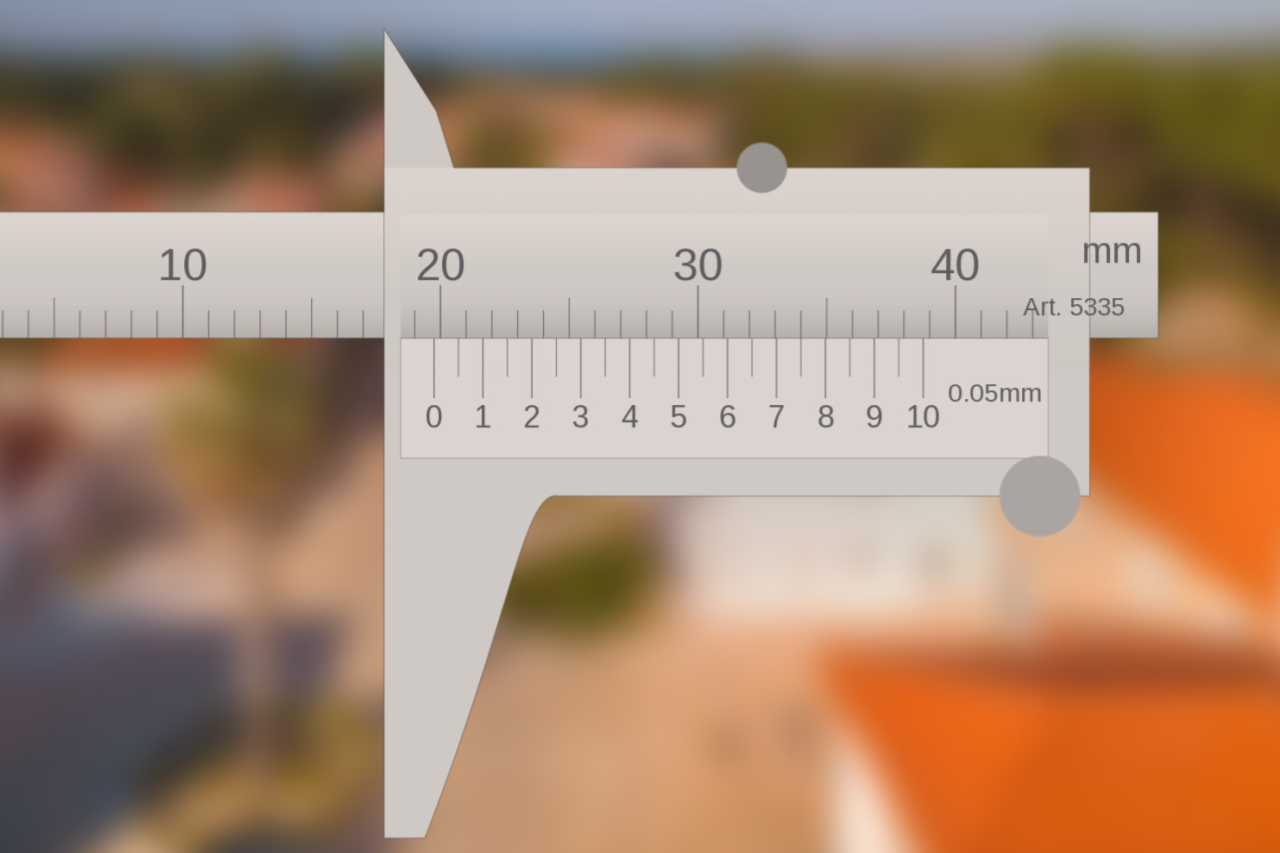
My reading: 19.75 mm
